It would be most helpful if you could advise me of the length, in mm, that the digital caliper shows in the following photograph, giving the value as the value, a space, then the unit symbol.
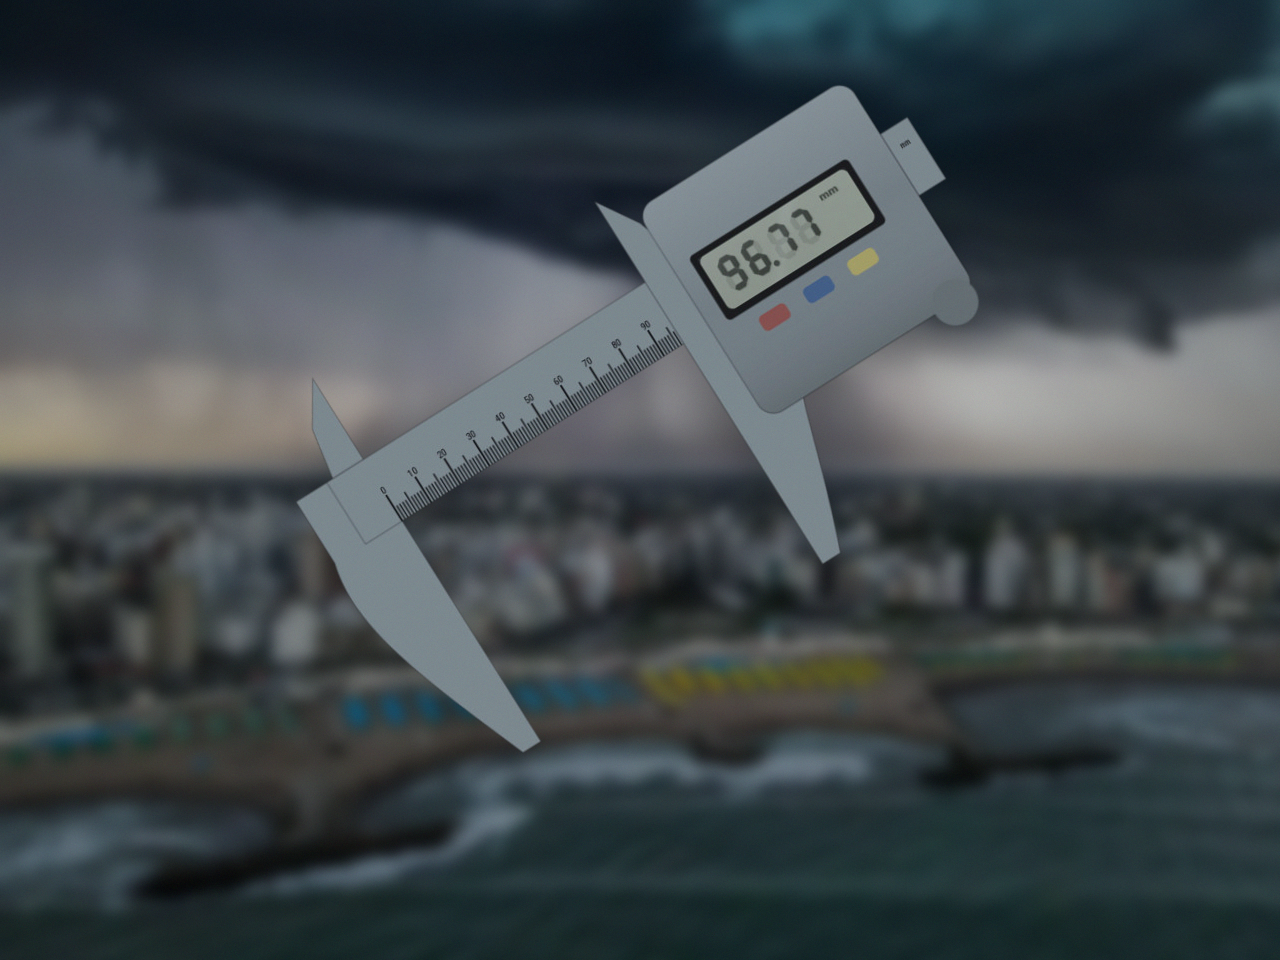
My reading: 96.77 mm
